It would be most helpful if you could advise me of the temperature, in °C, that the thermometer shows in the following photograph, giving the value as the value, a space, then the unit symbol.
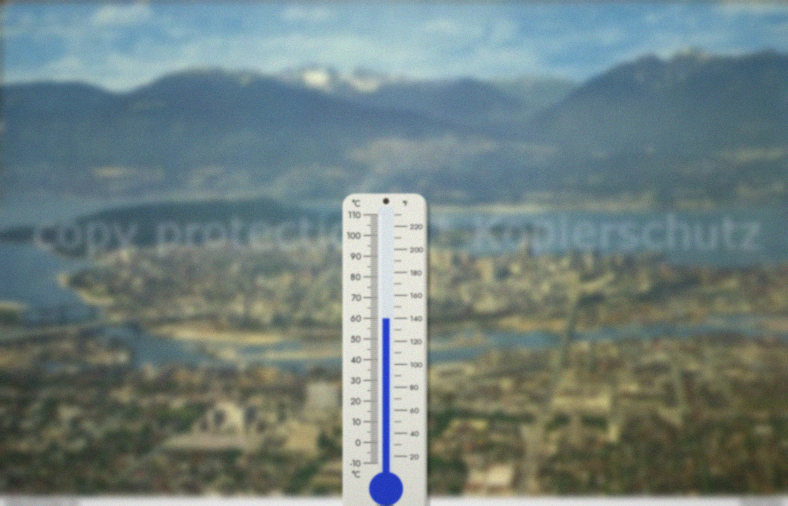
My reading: 60 °C
